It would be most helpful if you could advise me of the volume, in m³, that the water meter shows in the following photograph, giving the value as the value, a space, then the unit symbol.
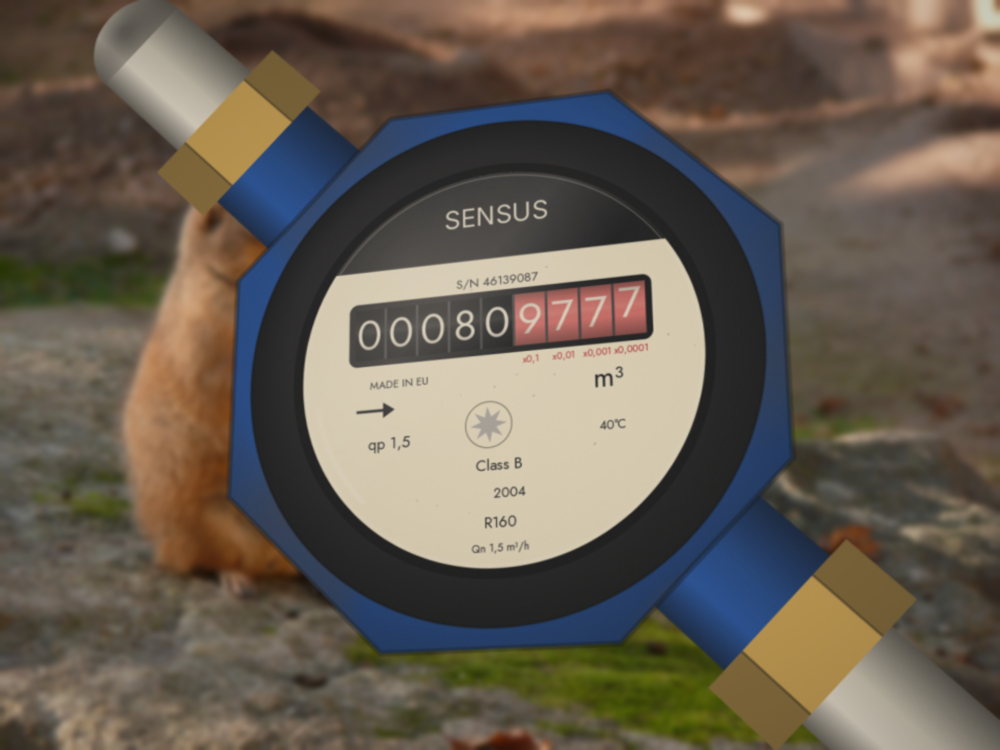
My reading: 80.9777 m³
